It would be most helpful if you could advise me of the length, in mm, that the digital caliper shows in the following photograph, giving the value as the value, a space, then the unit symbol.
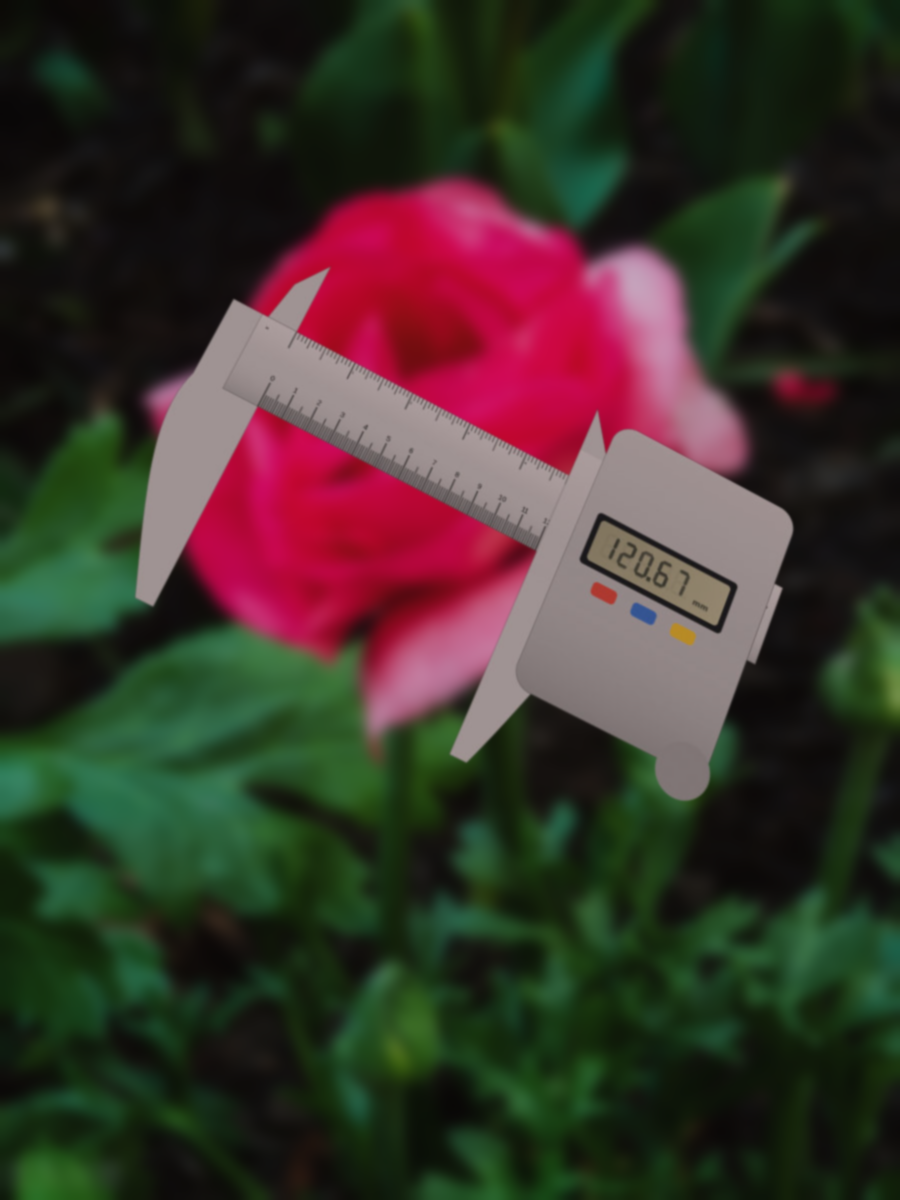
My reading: 120.67 mm
